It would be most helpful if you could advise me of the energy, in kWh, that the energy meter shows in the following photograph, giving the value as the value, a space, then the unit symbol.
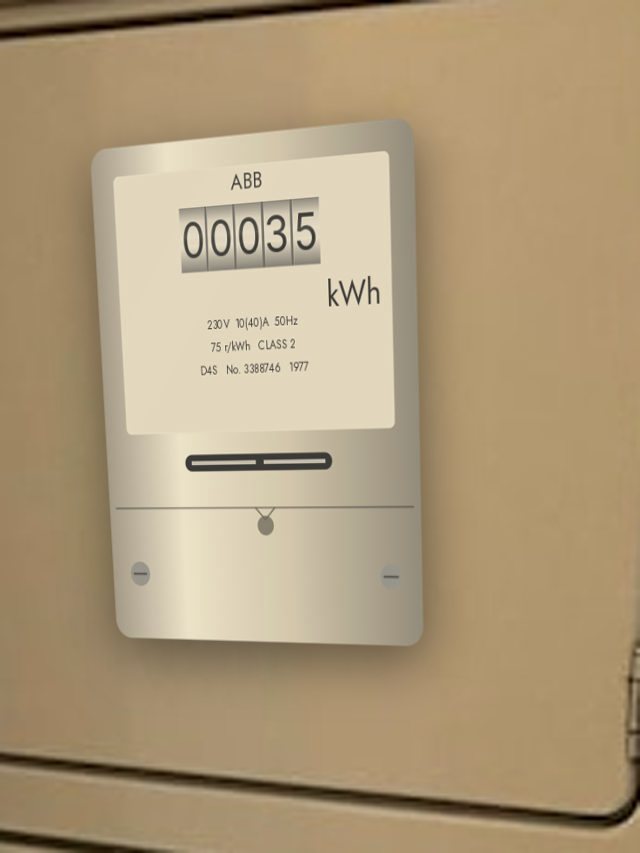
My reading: 35 kWh
